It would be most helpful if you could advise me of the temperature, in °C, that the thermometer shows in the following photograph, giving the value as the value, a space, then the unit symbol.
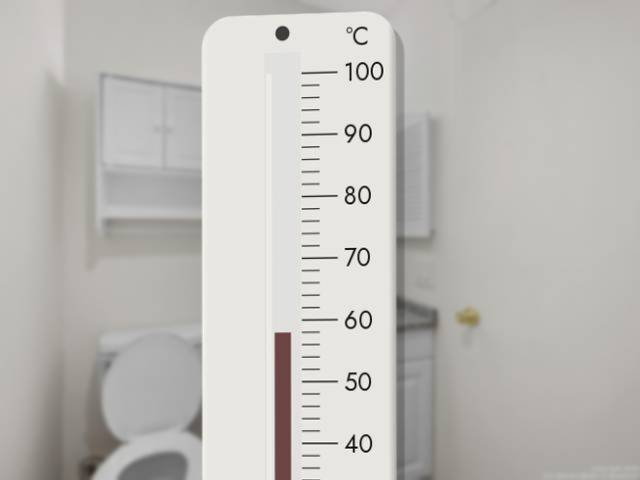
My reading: 58 °C
